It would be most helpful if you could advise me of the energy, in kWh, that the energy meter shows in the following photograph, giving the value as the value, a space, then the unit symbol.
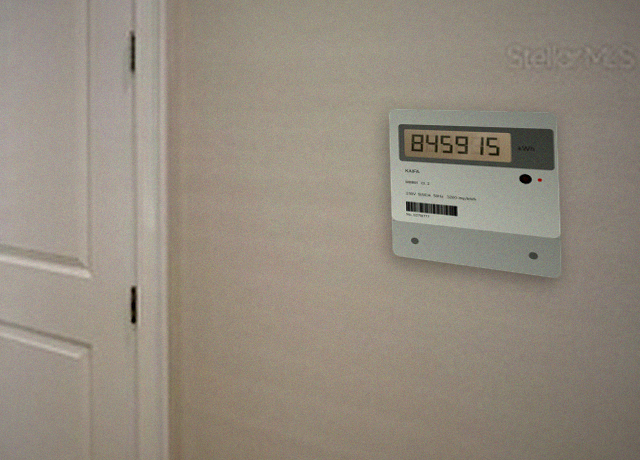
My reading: 845915 kWh
